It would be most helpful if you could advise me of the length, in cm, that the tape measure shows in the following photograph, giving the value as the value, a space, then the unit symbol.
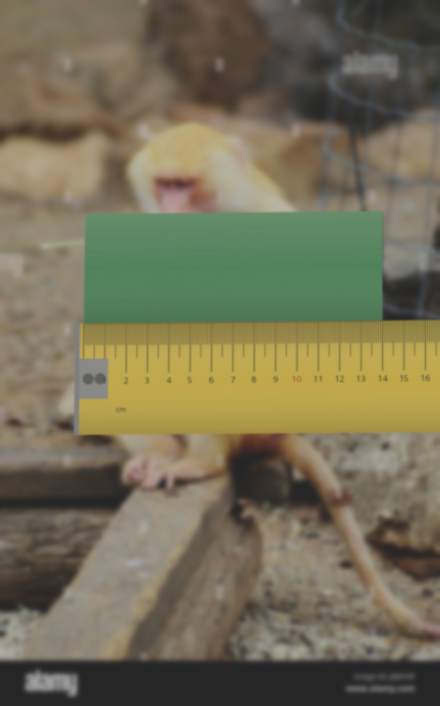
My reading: 14 cm
